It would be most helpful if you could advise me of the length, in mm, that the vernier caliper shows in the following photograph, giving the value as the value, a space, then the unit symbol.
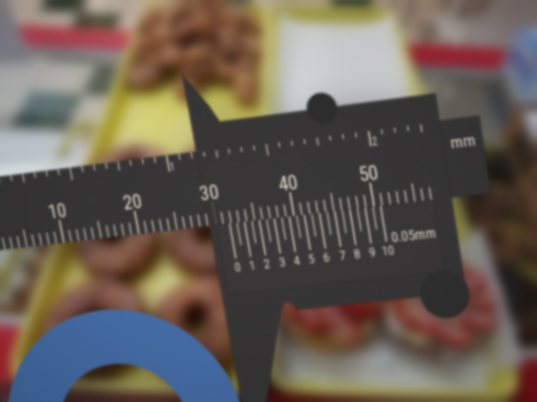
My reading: 31.8 mm
